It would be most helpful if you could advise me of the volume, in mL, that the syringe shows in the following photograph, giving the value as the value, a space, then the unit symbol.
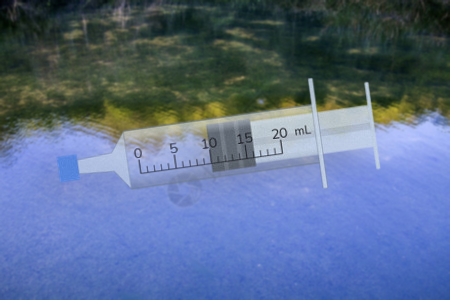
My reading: 10 mL
